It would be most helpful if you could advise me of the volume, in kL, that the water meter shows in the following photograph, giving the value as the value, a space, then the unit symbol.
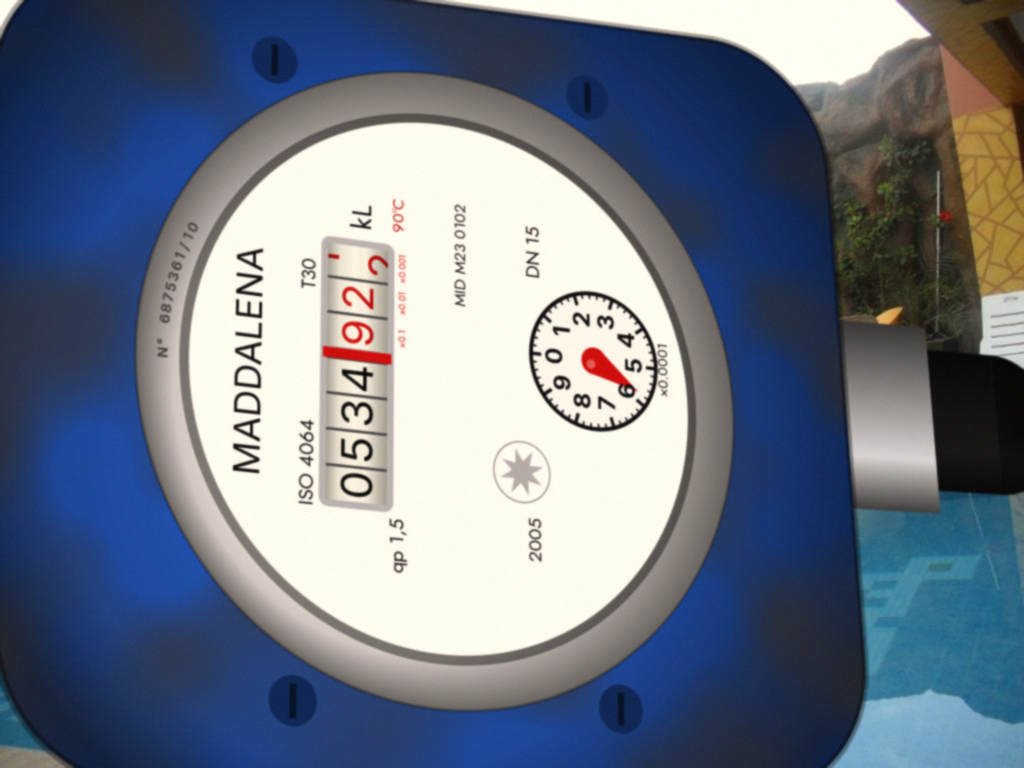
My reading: 534.9215 kL
